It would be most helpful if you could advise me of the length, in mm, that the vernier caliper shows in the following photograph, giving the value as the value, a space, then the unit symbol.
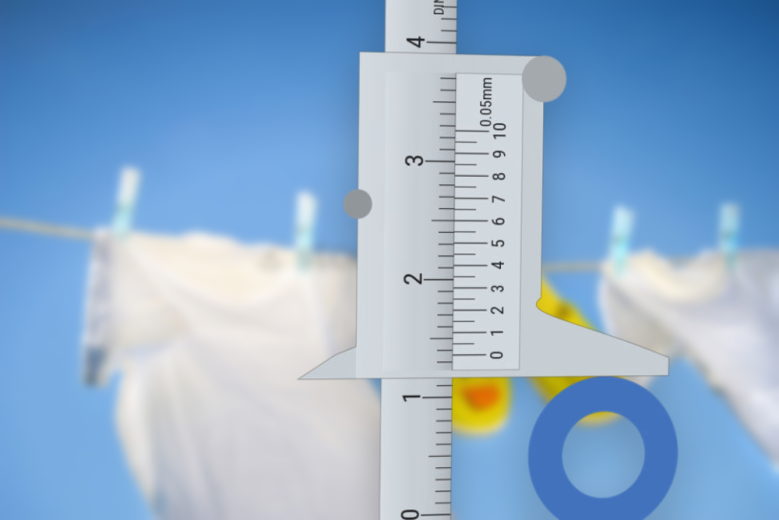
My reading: 13.6 mm
